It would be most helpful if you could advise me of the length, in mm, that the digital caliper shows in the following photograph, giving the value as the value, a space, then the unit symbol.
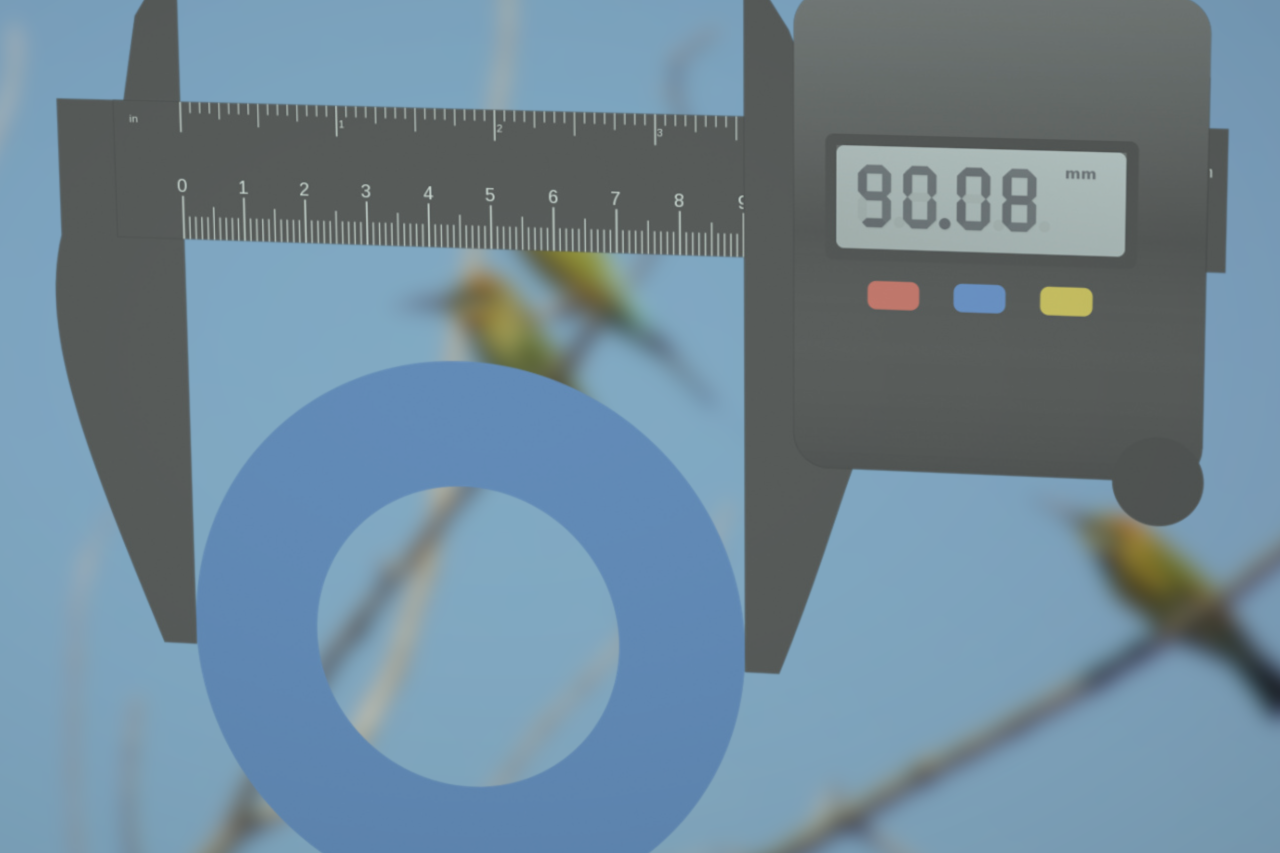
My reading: 90.08 mm
